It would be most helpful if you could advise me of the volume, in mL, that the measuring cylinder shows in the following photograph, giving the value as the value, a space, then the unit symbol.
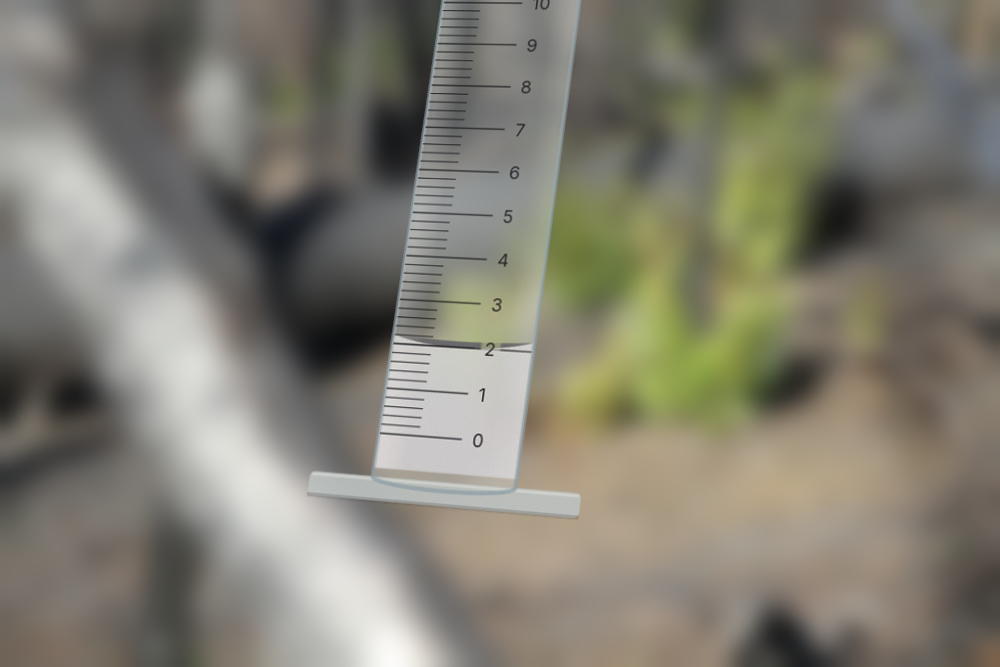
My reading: 2 mL
